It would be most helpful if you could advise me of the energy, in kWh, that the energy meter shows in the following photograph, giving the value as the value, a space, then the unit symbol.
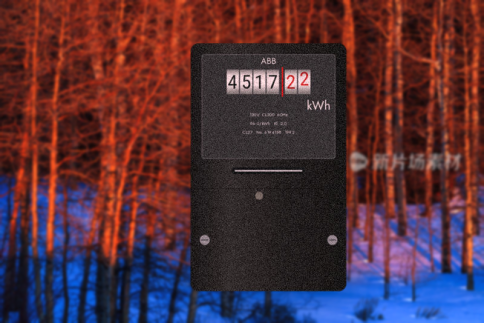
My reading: 4517.22 kWh
